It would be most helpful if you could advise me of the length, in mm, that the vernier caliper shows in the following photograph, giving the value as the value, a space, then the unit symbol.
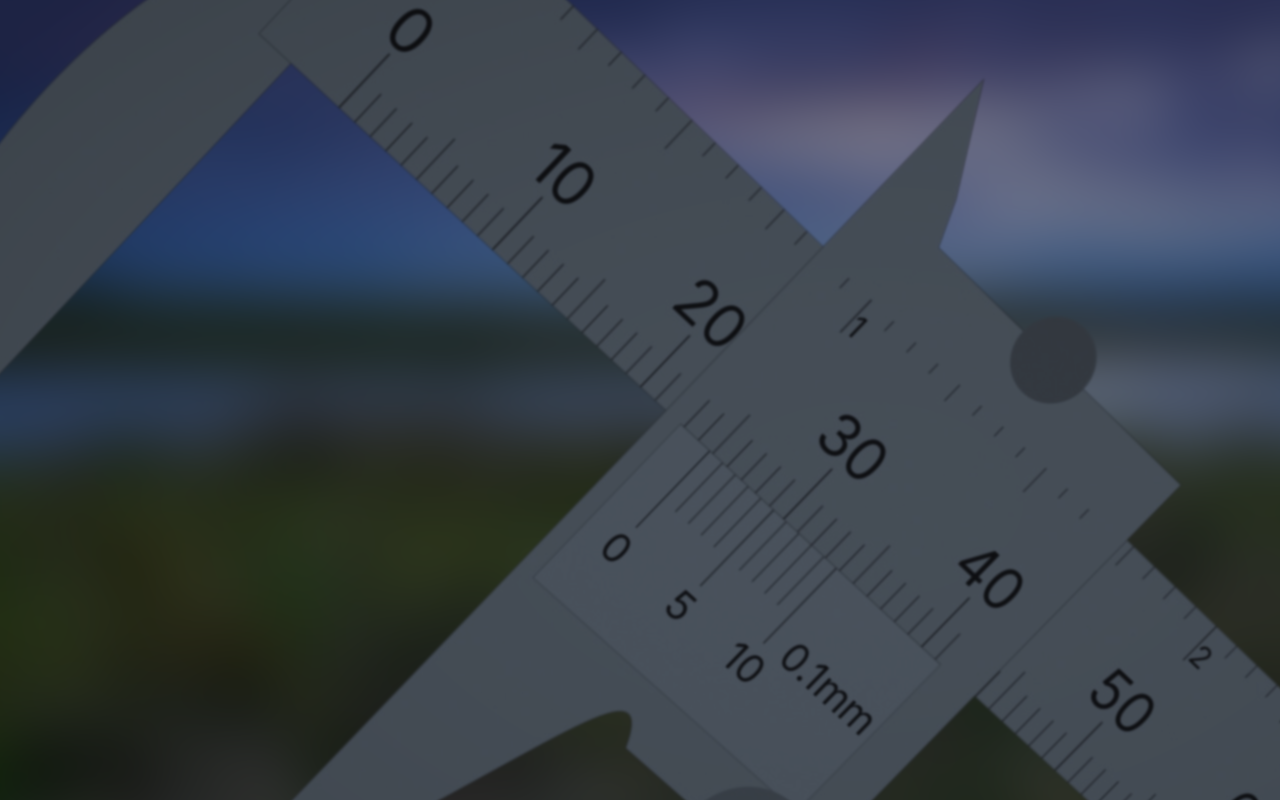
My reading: 24.8 mm
